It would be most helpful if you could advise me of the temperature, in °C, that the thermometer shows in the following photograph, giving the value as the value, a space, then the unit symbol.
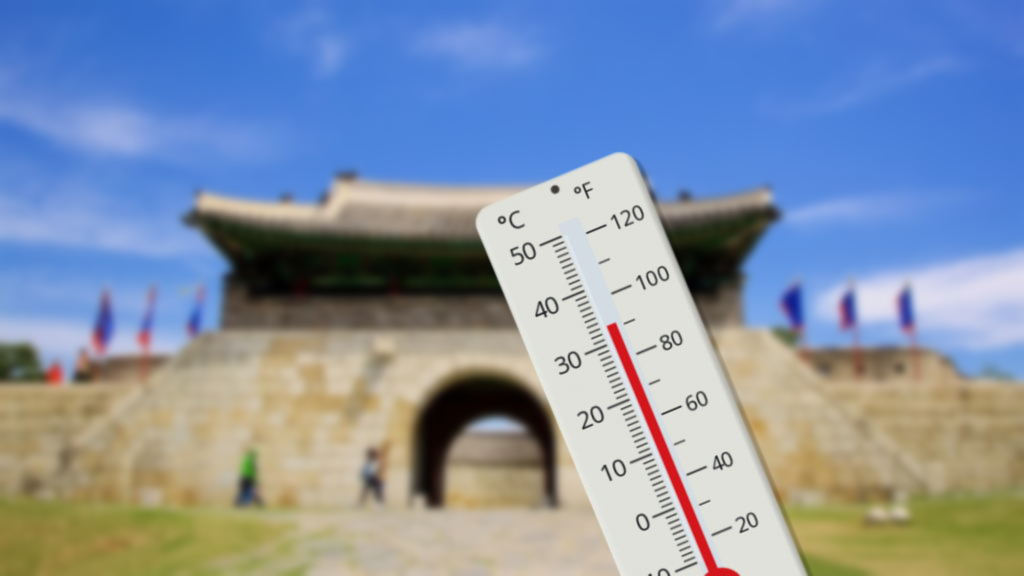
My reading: 33 °C
